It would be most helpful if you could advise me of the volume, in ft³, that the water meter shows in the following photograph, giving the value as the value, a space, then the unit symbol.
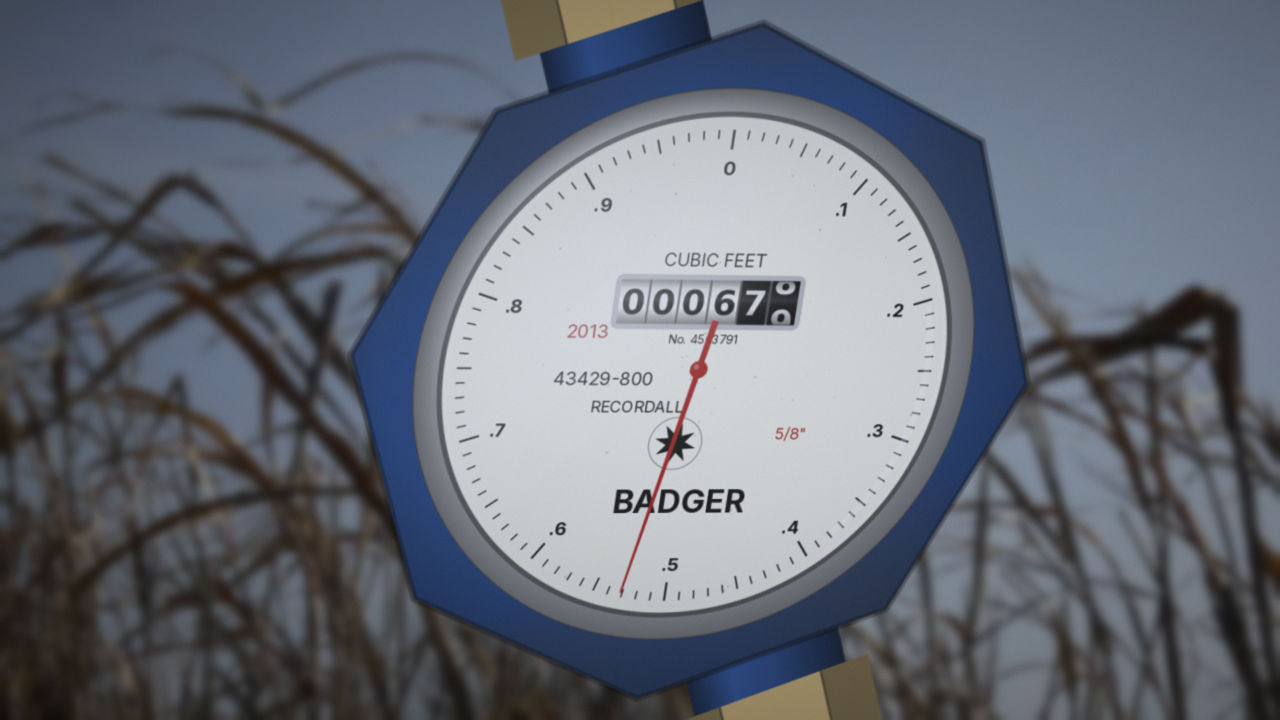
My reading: 678.53 ft³
